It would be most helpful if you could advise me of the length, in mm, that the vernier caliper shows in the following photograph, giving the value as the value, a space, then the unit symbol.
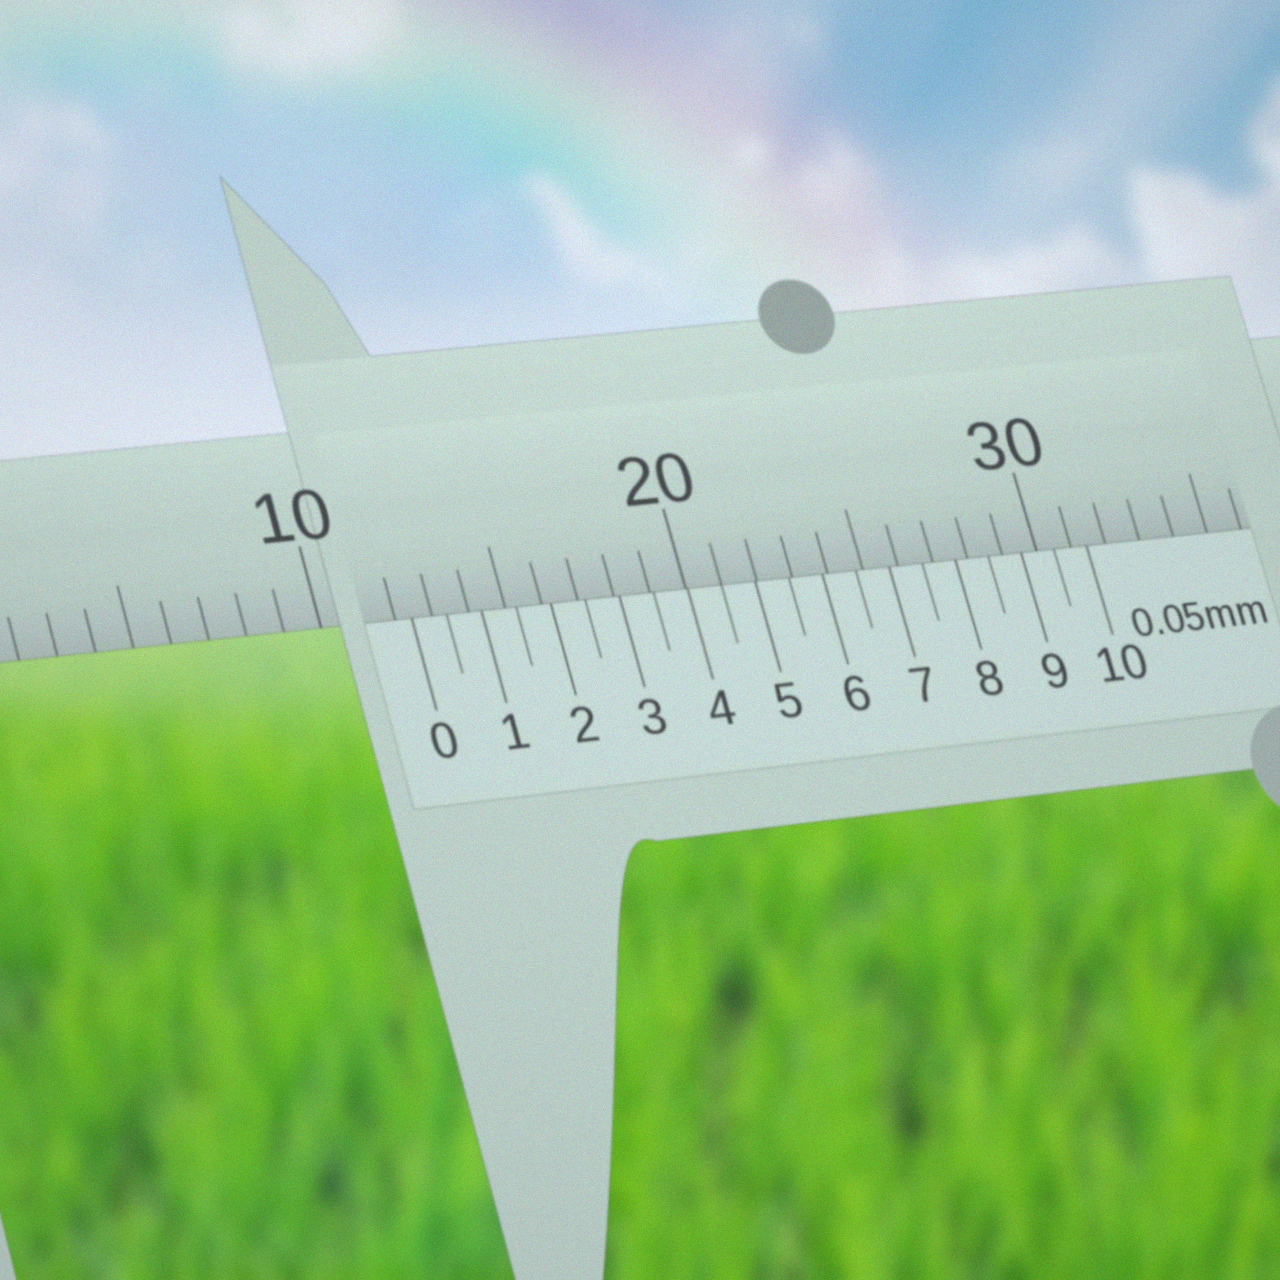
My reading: 12.45 mm
